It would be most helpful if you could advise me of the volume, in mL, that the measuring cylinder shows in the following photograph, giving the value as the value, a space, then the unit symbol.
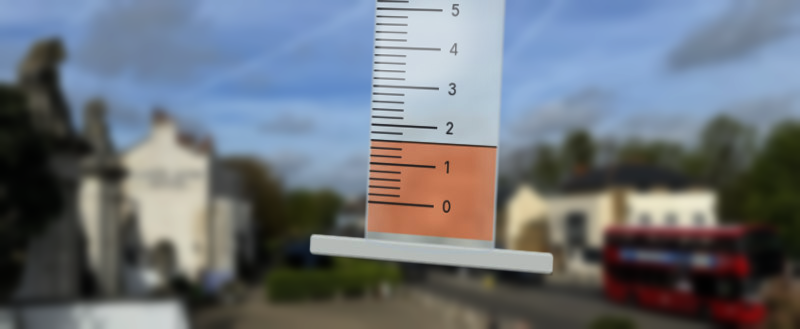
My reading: 1.6 mL
